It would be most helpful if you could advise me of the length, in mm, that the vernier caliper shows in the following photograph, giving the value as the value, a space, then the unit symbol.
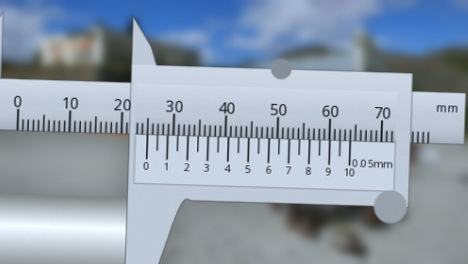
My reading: 25.0 mm
